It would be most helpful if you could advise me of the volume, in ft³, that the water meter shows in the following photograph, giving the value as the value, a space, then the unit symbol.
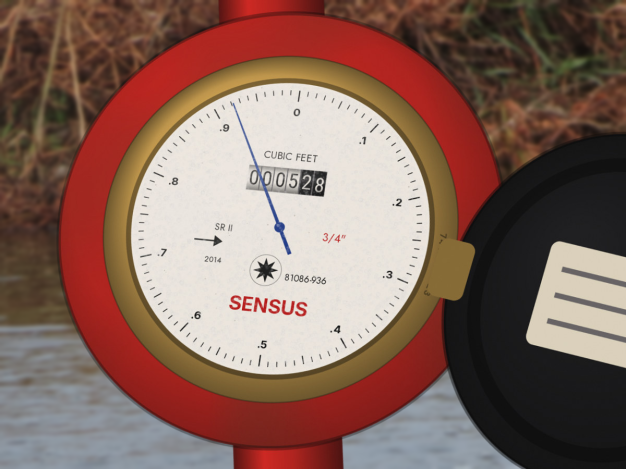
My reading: 527.92 ft³
